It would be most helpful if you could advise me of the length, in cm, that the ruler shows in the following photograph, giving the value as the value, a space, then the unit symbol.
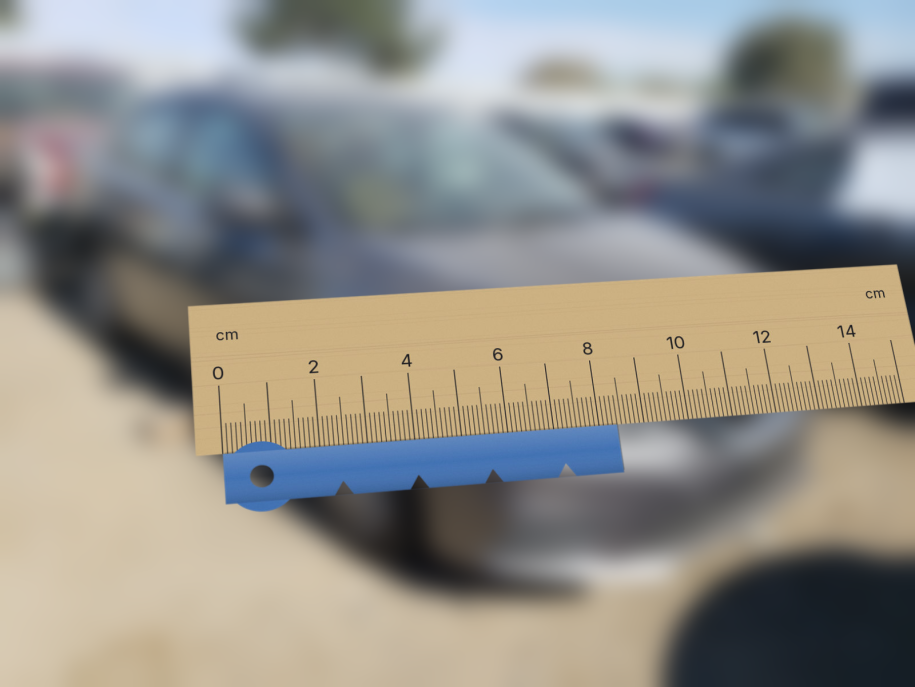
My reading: 8.4 cm
